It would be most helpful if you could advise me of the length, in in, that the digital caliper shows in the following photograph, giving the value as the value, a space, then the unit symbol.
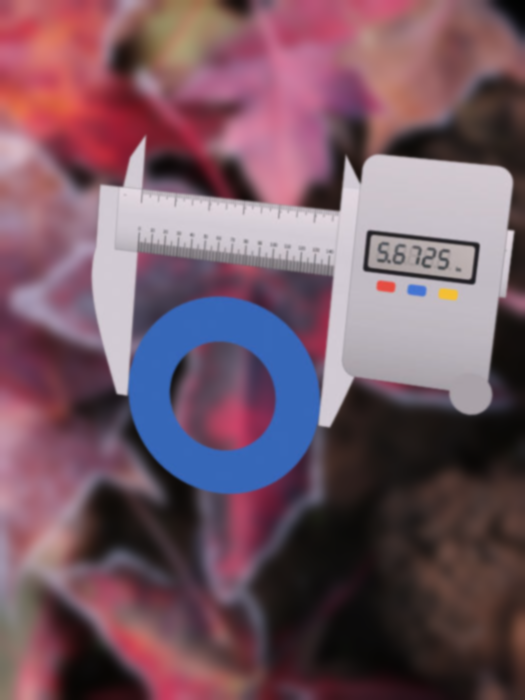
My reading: 5.6725 in
